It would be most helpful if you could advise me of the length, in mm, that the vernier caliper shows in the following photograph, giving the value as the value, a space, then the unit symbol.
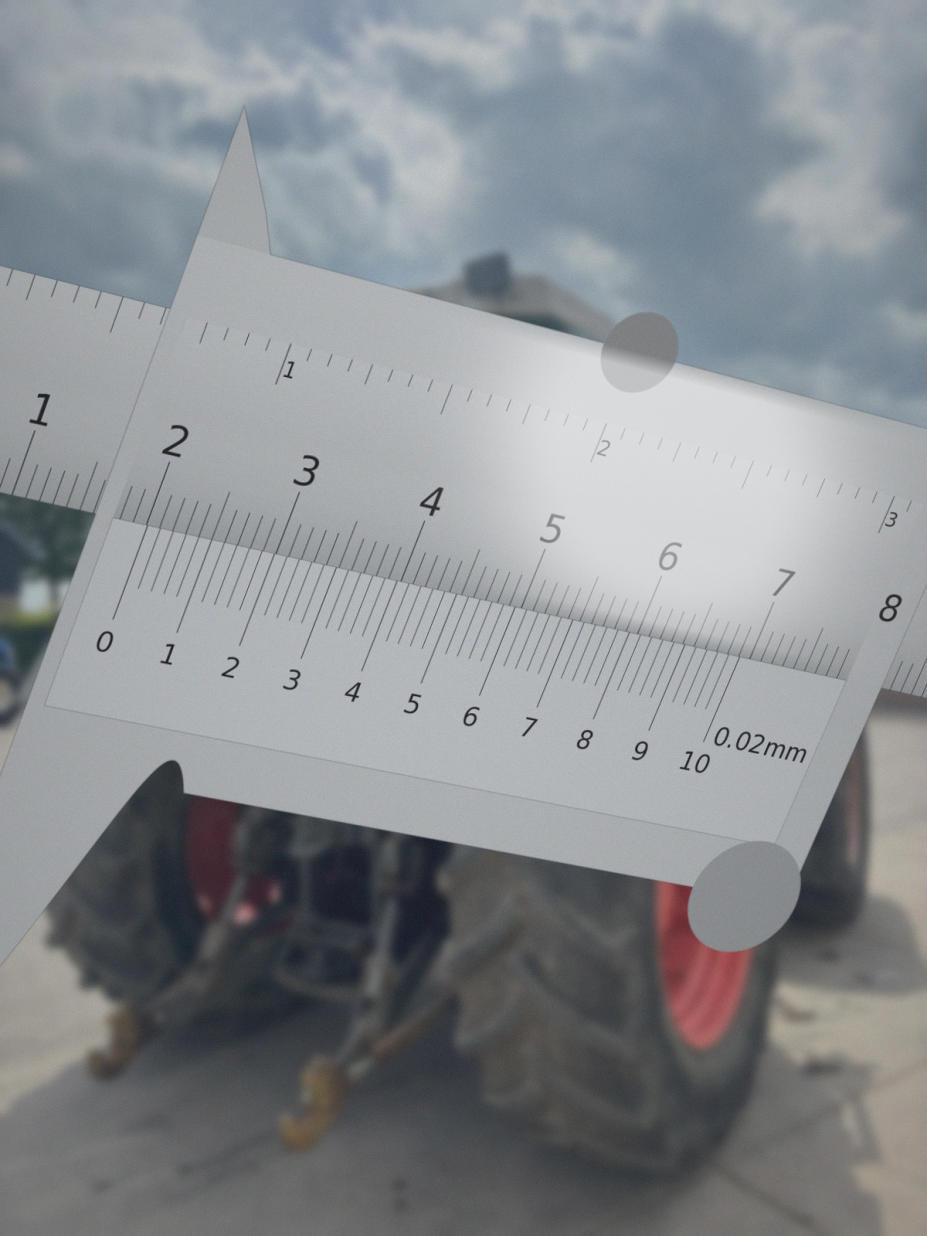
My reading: 20.1 mm
